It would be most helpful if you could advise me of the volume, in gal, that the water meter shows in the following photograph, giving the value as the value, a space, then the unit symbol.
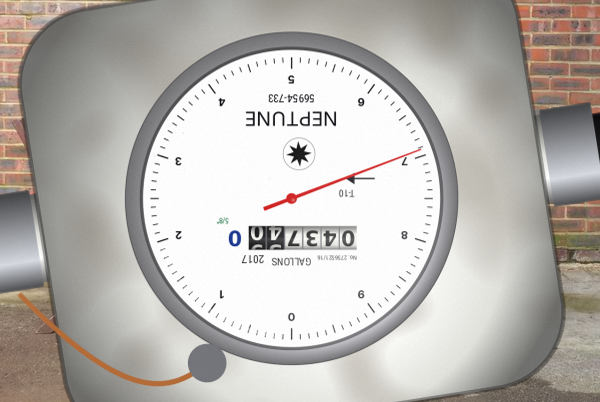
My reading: 437396.9 gal
